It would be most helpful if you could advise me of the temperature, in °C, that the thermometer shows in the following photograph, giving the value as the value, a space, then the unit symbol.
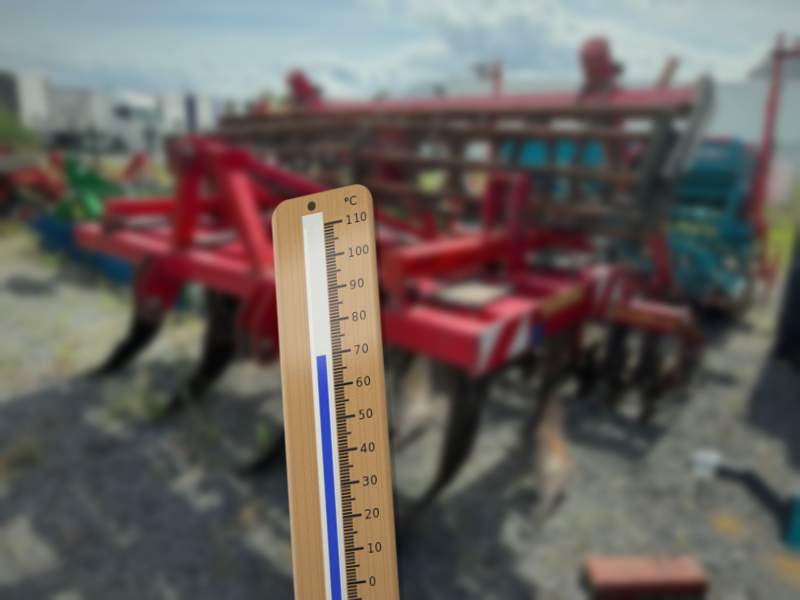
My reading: 70 °C
